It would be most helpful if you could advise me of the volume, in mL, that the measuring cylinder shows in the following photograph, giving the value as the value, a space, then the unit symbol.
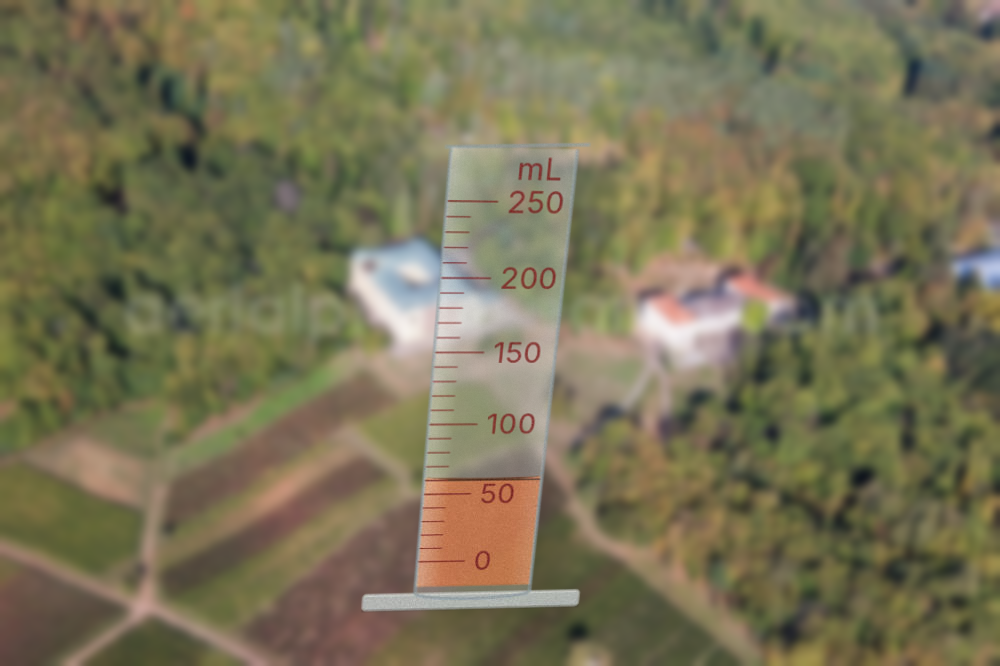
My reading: 60 mL
